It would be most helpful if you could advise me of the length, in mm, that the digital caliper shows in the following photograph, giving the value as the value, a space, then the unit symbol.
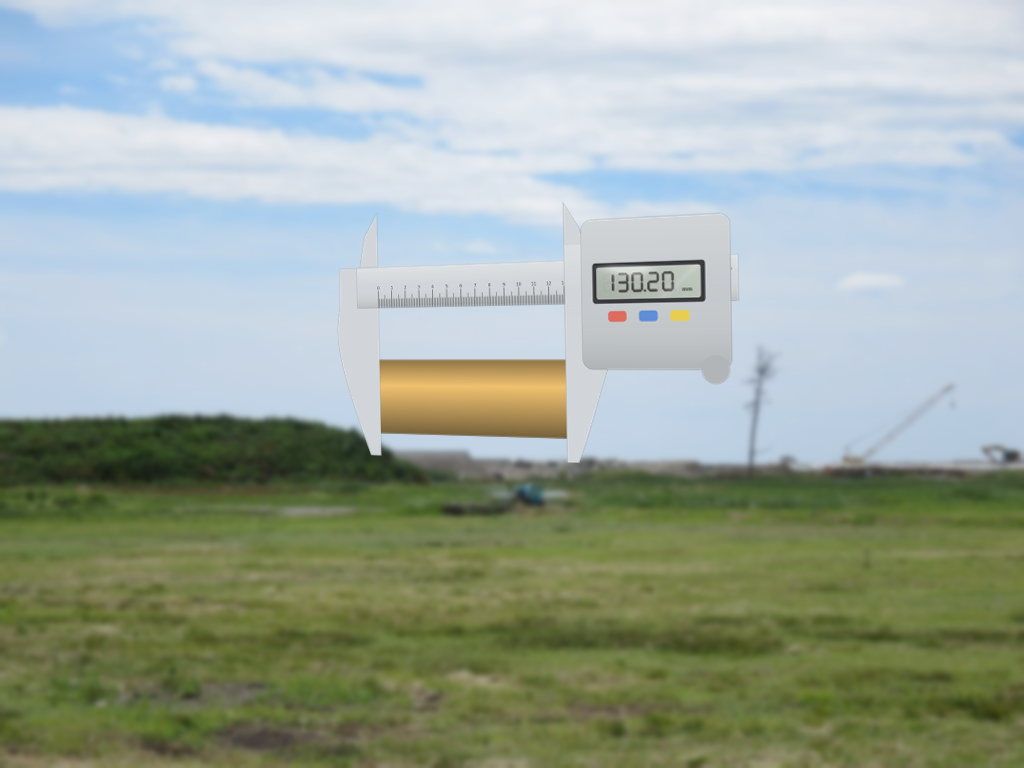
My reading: 130.20 mm
